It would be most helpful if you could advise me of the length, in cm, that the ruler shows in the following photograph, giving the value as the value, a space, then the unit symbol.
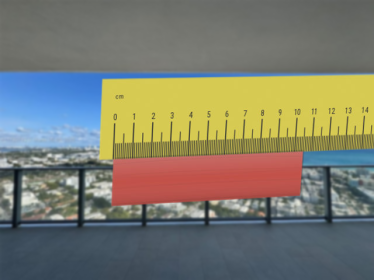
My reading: 10.5 cm
